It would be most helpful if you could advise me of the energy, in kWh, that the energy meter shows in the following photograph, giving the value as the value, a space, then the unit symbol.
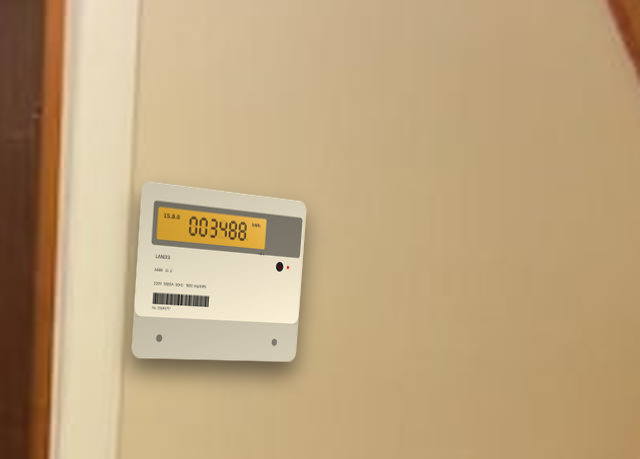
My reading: 3488 kWh
